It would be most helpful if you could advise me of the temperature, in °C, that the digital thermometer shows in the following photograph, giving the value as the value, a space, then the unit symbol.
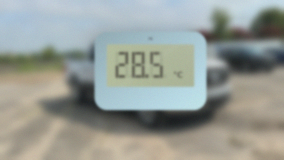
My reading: 28.5 °C
